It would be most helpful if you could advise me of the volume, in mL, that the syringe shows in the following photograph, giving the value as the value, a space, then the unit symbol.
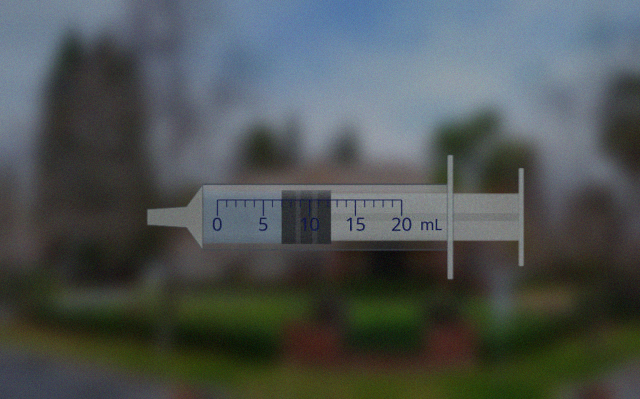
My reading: 7 mL
